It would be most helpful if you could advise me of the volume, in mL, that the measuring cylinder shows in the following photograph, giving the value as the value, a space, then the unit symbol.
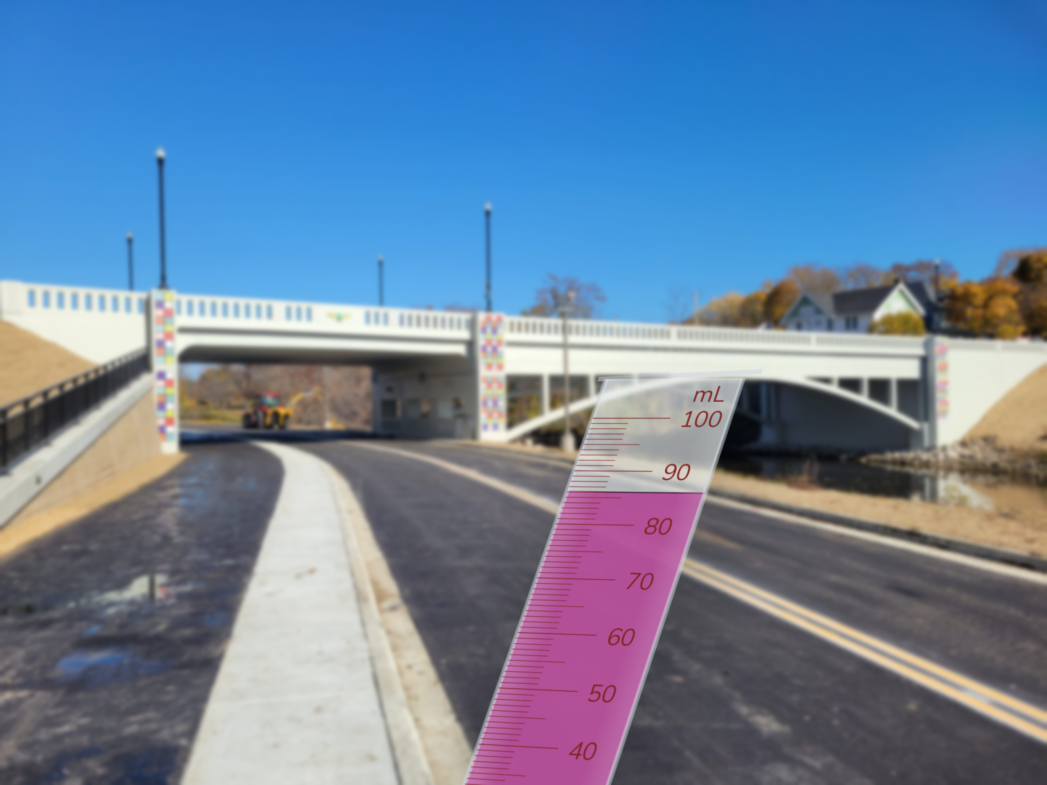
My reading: 86 mL
